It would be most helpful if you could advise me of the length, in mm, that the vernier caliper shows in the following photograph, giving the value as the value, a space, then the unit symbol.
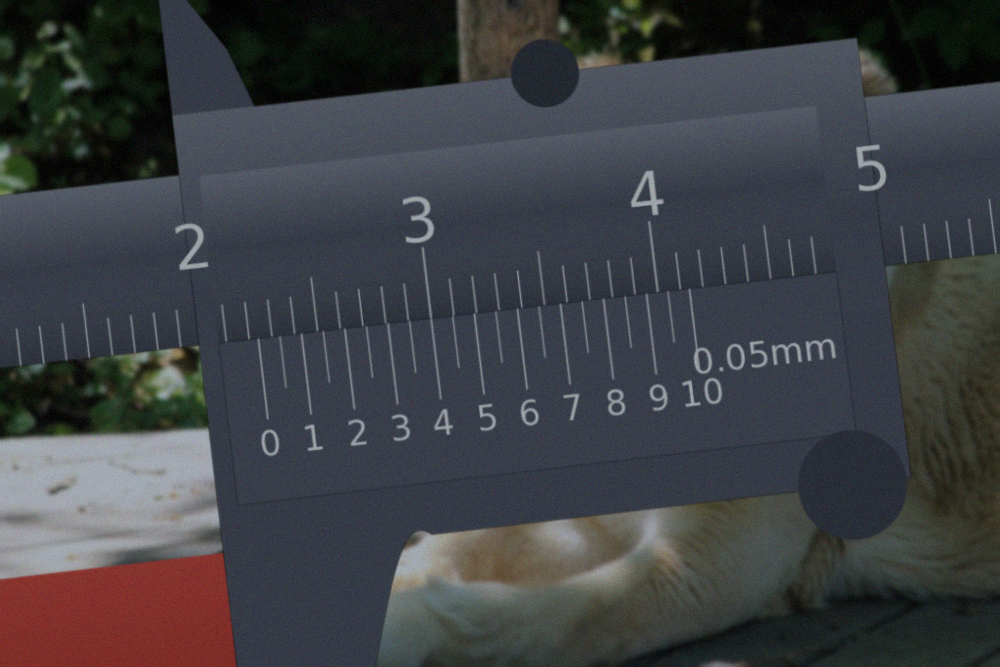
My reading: 22.4 mm
